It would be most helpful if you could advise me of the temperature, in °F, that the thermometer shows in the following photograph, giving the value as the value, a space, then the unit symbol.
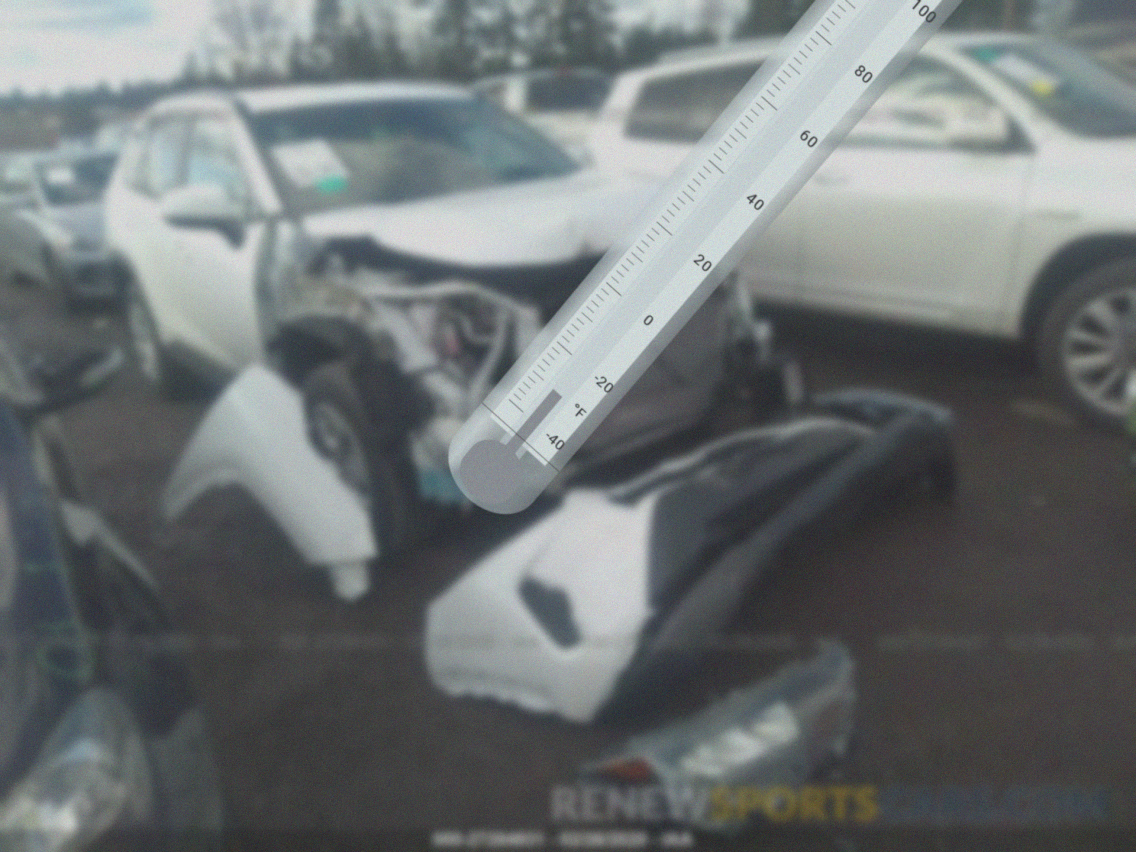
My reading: -30 °F
